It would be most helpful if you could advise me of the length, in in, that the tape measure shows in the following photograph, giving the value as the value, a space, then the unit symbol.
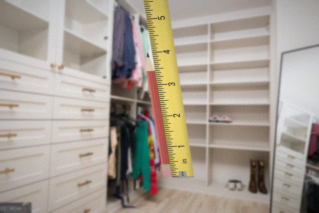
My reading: 4 in
